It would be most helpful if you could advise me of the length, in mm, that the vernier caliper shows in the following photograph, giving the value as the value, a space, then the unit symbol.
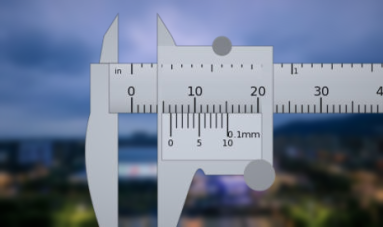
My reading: 6.2 mm
